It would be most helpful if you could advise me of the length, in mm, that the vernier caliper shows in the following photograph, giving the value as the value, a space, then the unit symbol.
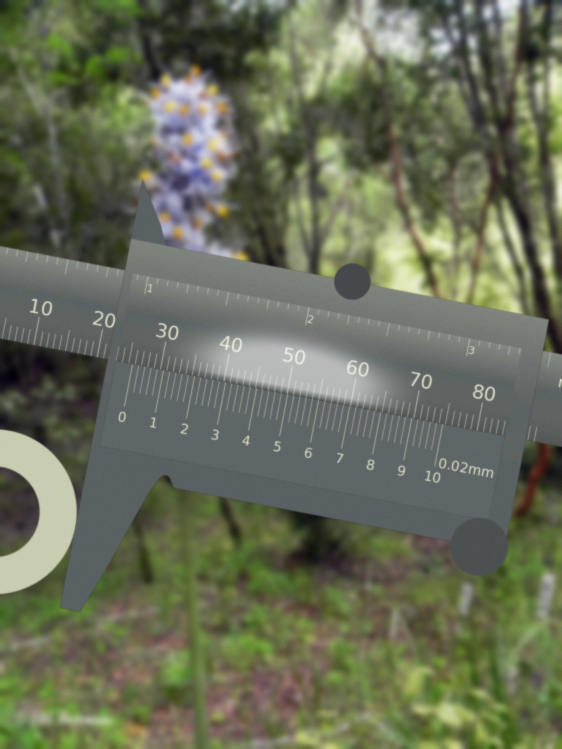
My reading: 25.6 mm
